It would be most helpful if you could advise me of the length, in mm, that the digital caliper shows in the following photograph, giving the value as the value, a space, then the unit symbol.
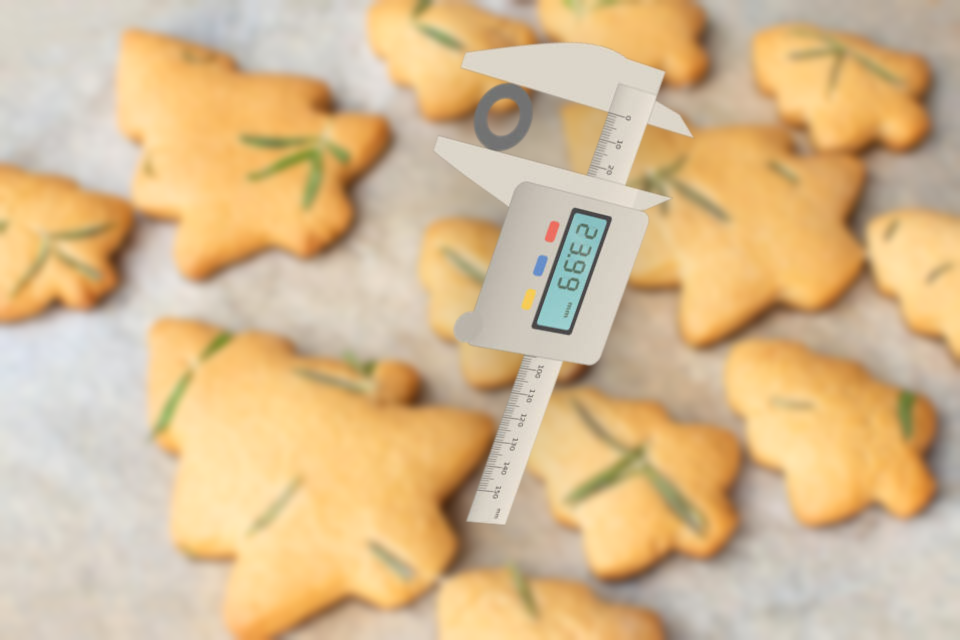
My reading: 23.99 mm
